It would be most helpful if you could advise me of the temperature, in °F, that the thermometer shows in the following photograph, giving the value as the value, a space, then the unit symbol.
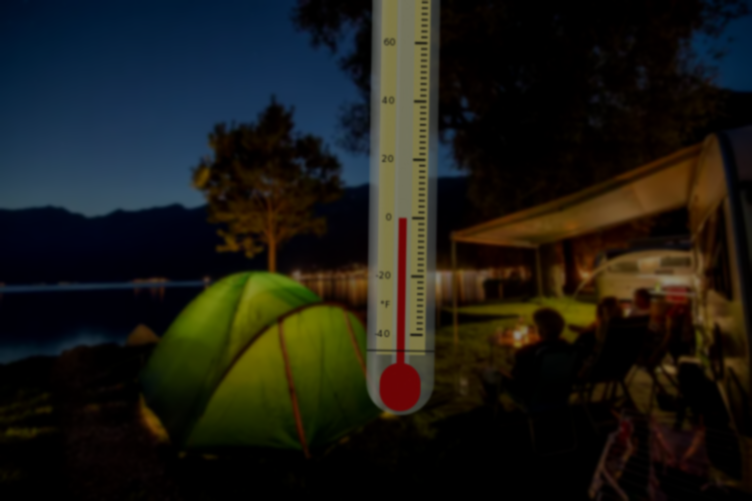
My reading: 0 °F
